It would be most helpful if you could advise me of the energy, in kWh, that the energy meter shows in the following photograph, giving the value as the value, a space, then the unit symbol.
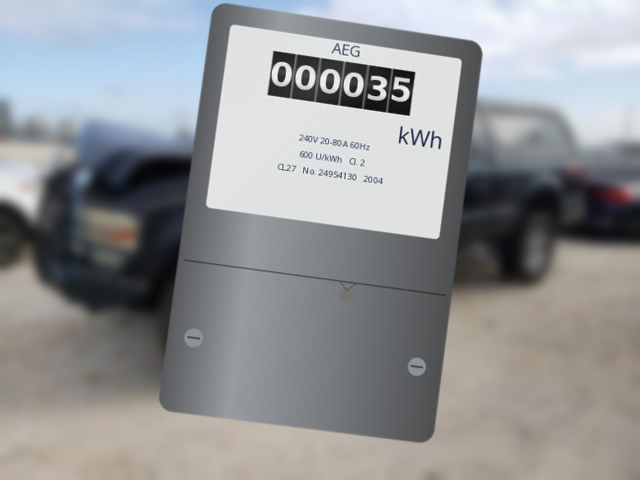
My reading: 35 kWh
